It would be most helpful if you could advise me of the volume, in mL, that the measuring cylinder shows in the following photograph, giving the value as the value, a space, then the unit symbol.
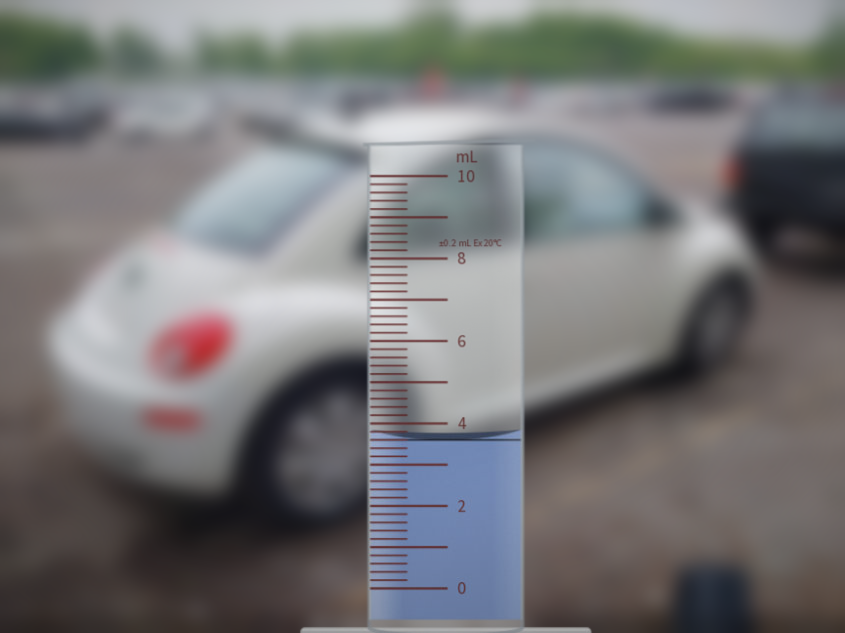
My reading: 3.6 mL
